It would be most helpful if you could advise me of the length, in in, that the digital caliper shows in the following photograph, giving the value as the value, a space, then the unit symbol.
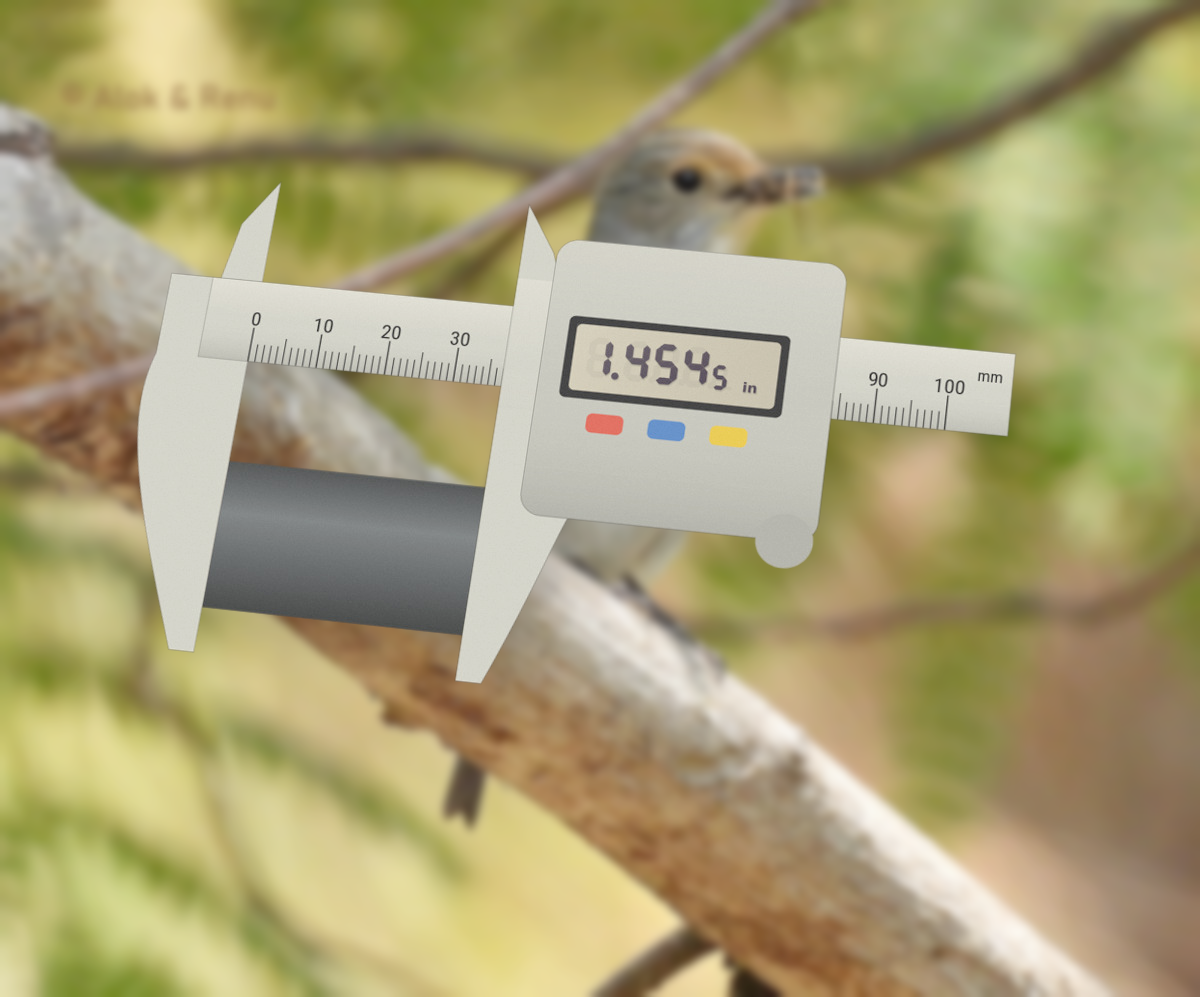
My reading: 1.4545 in
